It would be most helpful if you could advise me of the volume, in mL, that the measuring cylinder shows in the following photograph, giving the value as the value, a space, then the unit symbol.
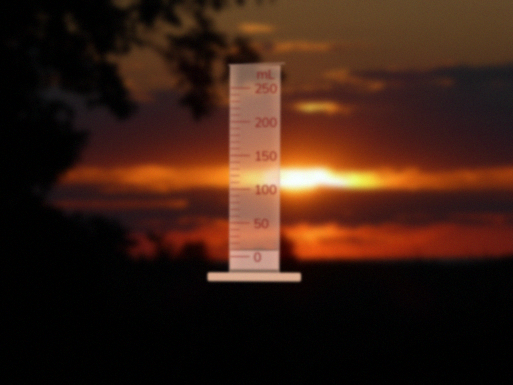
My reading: 10 mL
